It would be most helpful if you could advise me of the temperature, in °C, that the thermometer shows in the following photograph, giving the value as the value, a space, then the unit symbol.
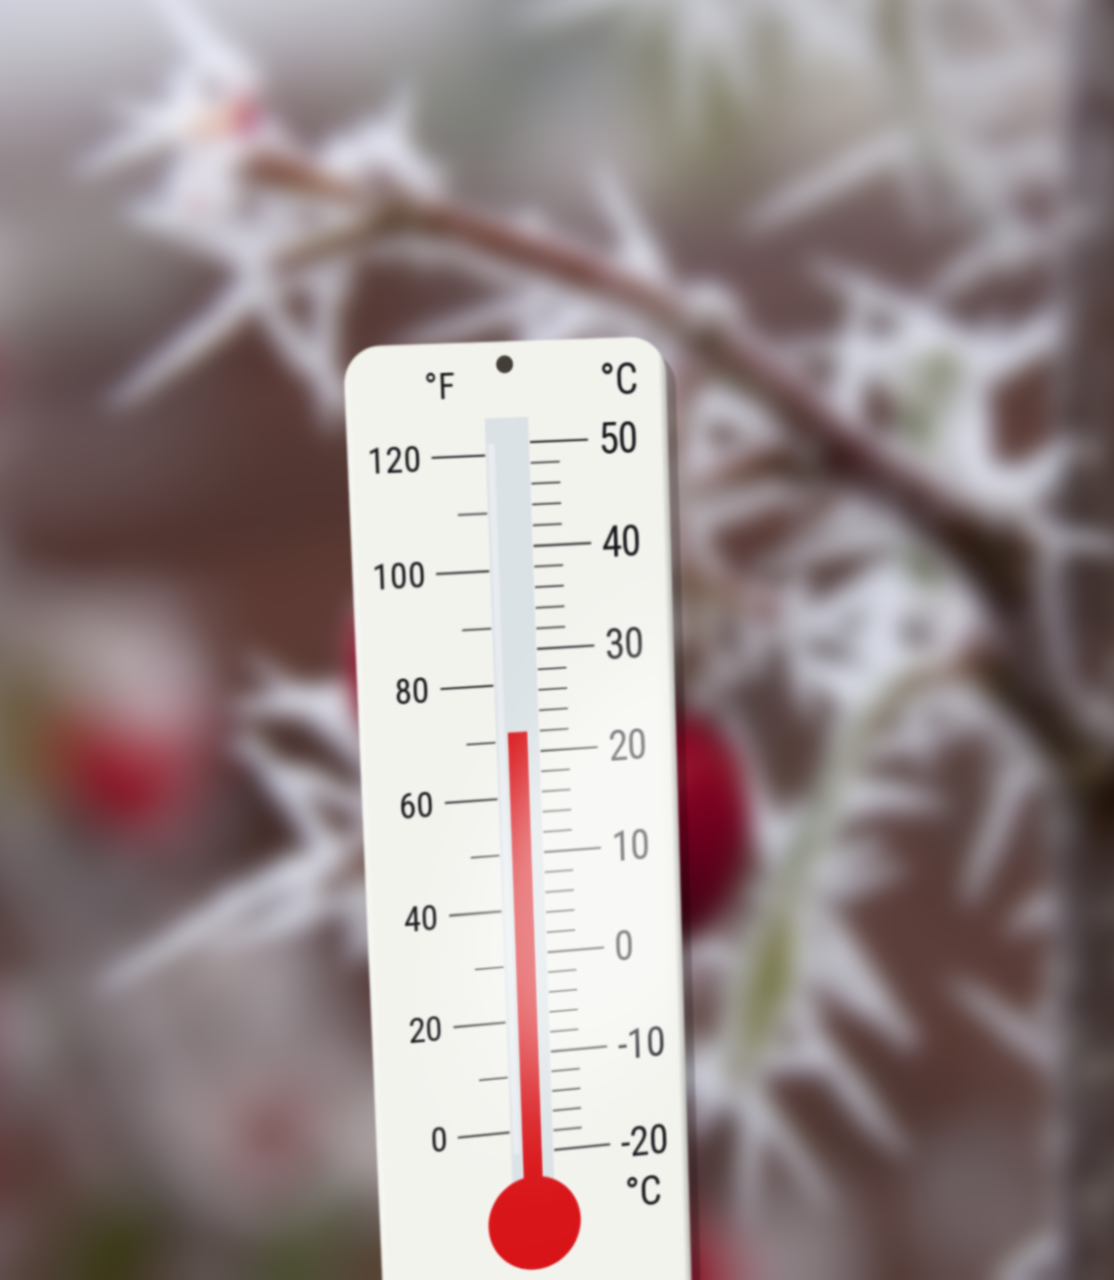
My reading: 22 °C
